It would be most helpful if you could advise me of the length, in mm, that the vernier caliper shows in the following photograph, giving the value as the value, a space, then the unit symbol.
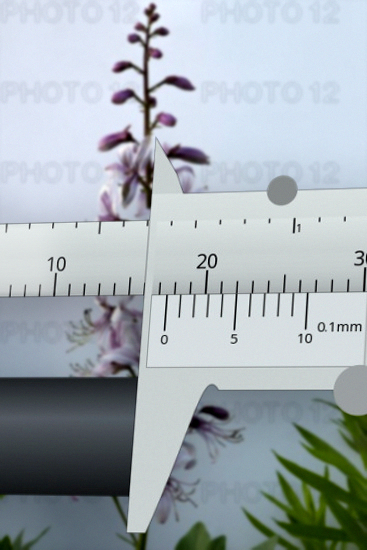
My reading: 17.5 mm
